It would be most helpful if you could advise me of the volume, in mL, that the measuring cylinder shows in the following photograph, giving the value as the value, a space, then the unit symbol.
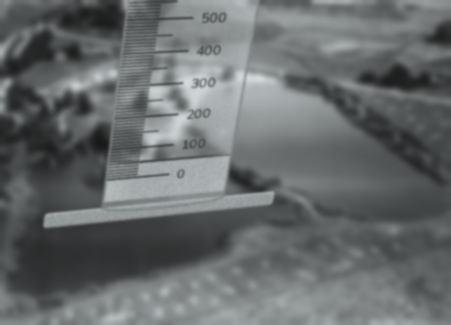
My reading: 50 mL
